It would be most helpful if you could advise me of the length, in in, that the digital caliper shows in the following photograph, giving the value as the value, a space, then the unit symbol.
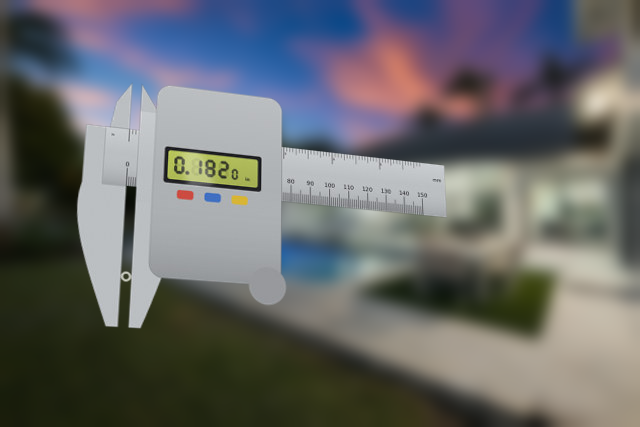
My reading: 0.1820 in
